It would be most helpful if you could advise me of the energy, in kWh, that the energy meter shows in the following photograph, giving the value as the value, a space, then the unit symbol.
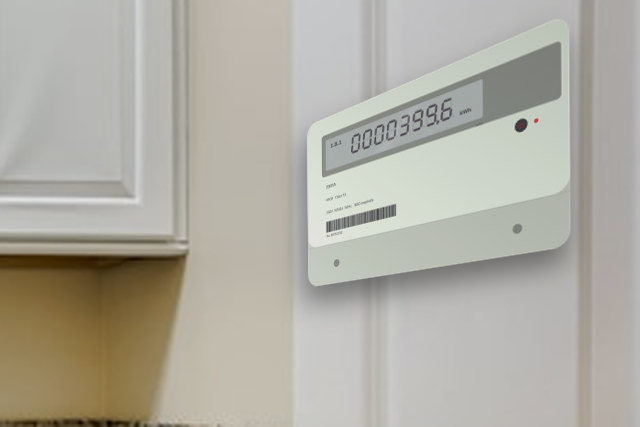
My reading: 399.6 kWh
